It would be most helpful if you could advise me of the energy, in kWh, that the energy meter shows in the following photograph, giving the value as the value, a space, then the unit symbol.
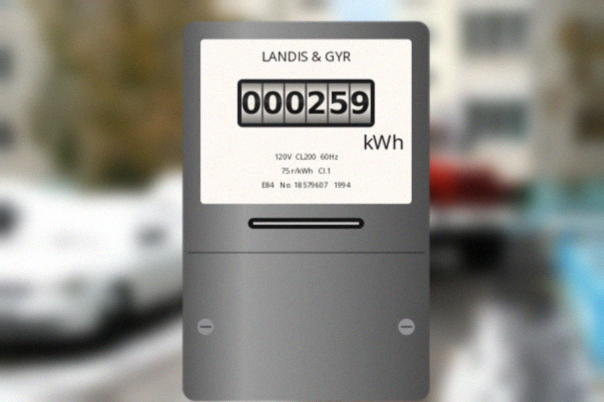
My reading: 259 kWh
